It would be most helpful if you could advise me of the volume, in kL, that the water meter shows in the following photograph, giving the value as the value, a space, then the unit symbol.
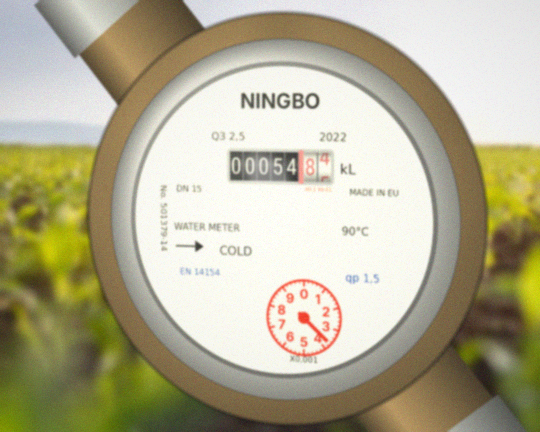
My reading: 54.843 kL
